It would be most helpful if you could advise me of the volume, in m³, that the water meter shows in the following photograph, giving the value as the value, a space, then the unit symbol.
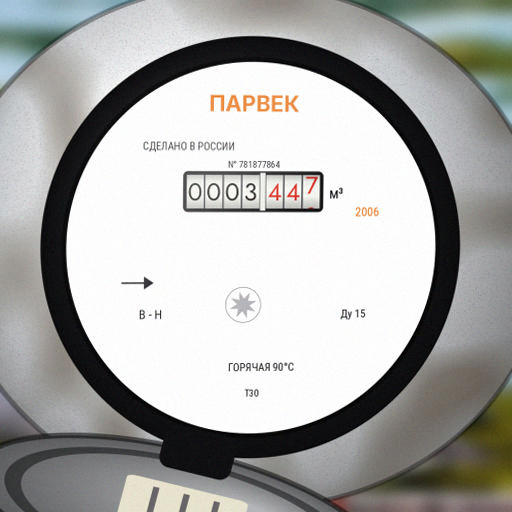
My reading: 3.447 m³
